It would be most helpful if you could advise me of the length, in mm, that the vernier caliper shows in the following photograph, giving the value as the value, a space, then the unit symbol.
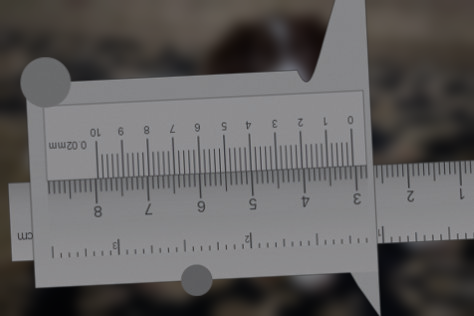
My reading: 30.5 mm
